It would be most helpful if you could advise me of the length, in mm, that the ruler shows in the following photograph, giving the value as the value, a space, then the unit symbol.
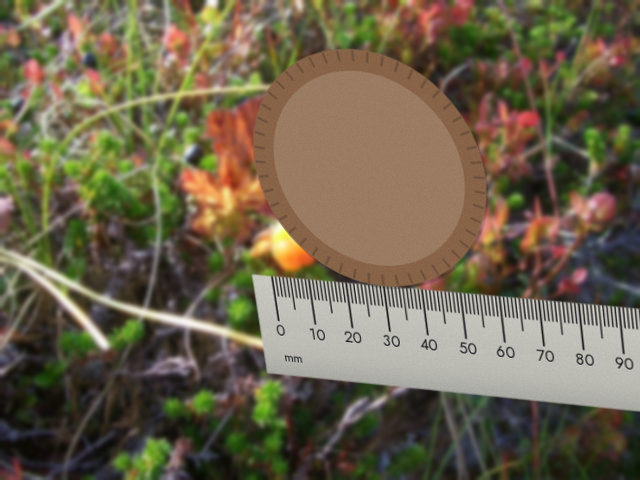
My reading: 60 mm
